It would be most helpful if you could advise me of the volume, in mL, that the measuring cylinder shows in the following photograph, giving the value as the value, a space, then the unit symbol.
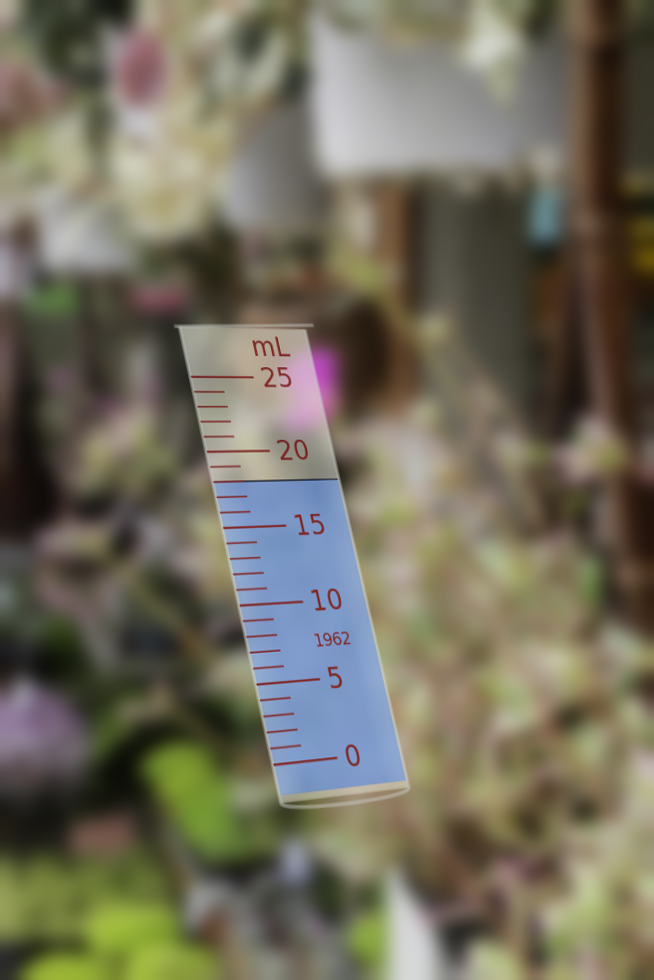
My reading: 18 mL
